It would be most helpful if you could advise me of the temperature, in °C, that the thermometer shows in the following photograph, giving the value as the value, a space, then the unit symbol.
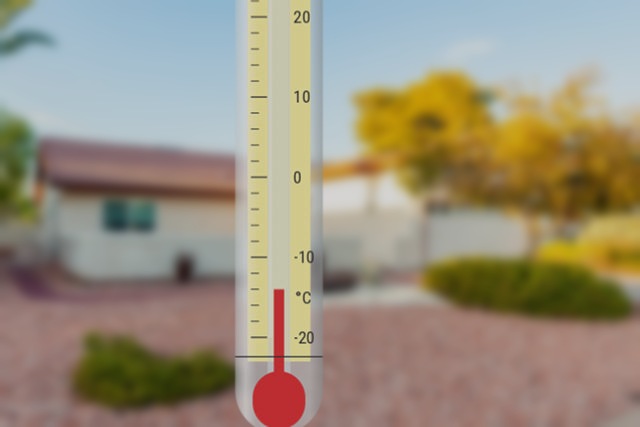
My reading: -14 °C
